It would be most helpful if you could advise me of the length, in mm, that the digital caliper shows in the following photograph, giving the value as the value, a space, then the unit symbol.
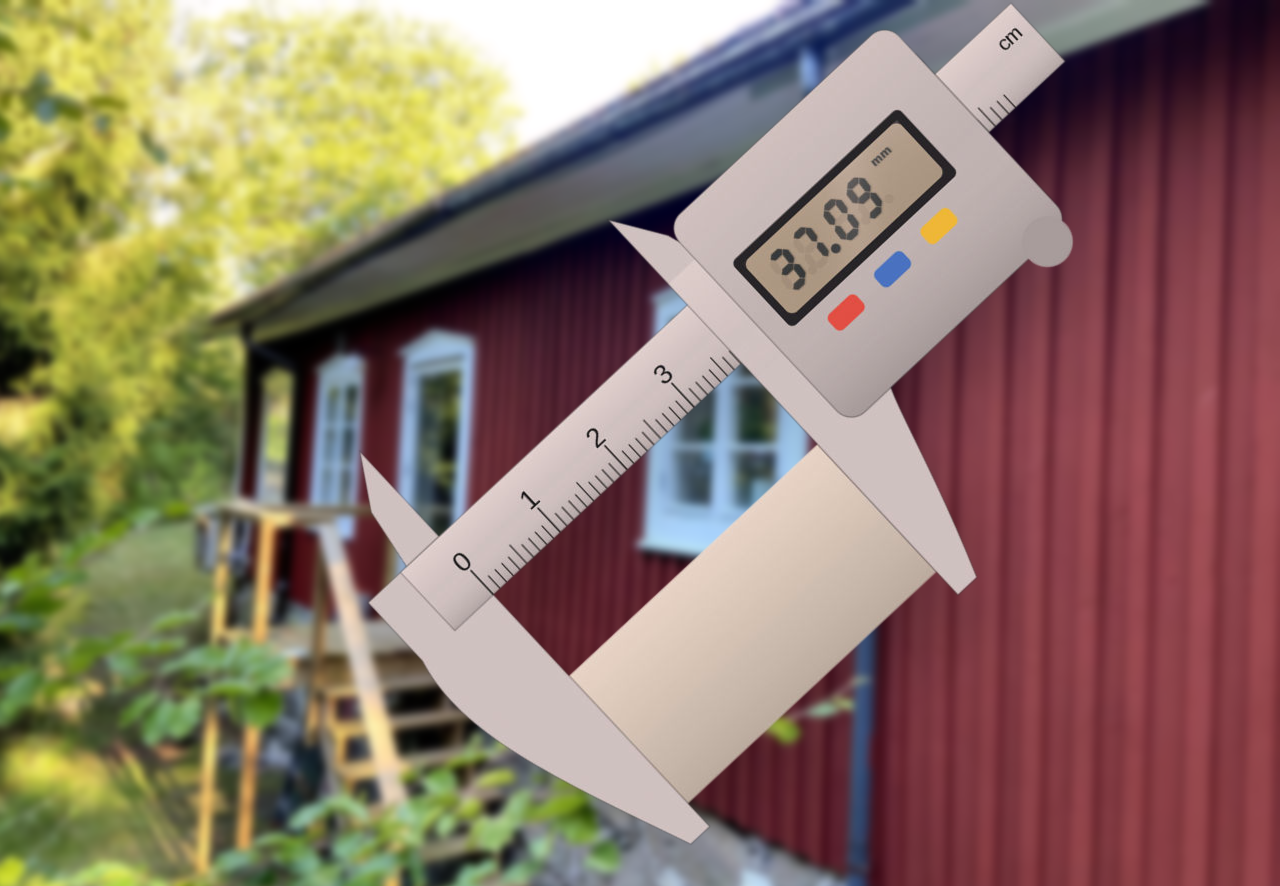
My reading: 37.09 mm
